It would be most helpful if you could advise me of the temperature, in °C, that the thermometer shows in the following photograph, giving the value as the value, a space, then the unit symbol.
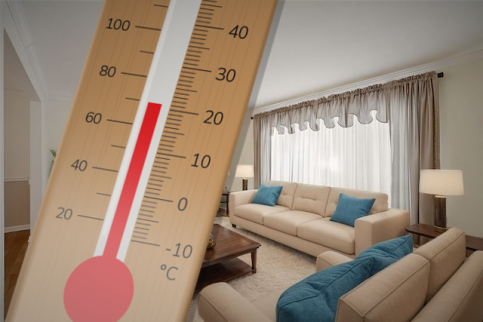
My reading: 21 °C
